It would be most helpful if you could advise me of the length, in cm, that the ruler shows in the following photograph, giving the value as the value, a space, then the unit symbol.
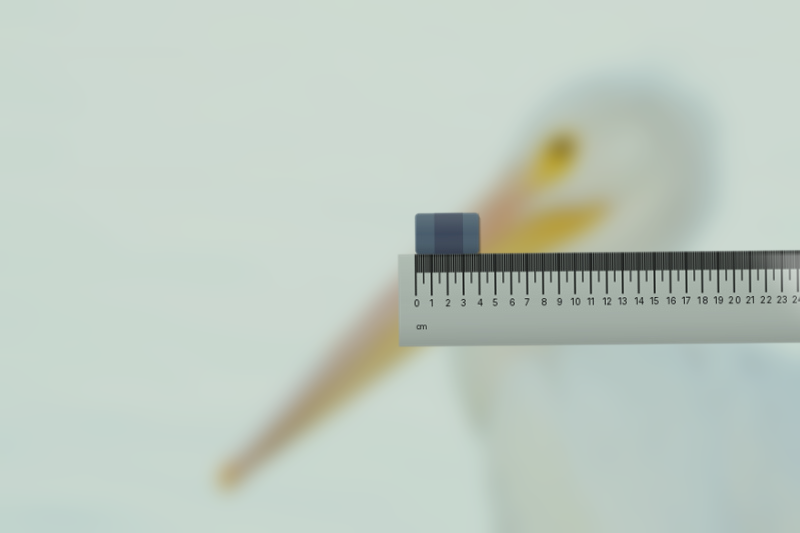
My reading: 4 cm
